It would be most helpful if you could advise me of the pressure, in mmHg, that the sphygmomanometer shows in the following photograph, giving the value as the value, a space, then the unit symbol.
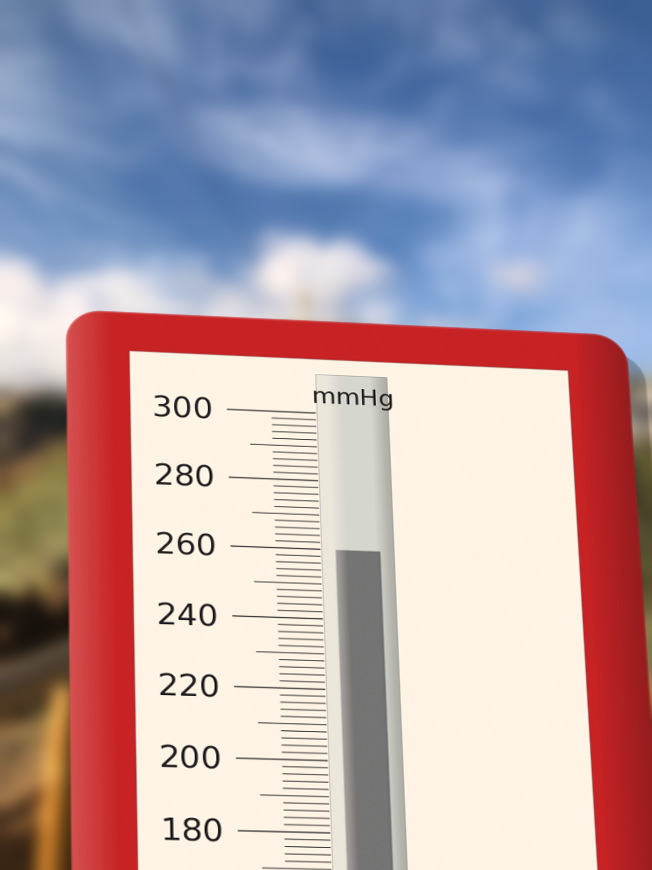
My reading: 260 mmHg
